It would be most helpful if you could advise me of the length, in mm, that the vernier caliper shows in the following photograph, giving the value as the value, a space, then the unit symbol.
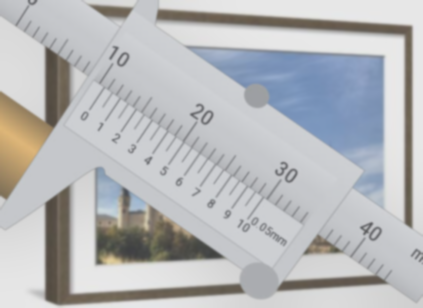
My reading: 10.6 mm
